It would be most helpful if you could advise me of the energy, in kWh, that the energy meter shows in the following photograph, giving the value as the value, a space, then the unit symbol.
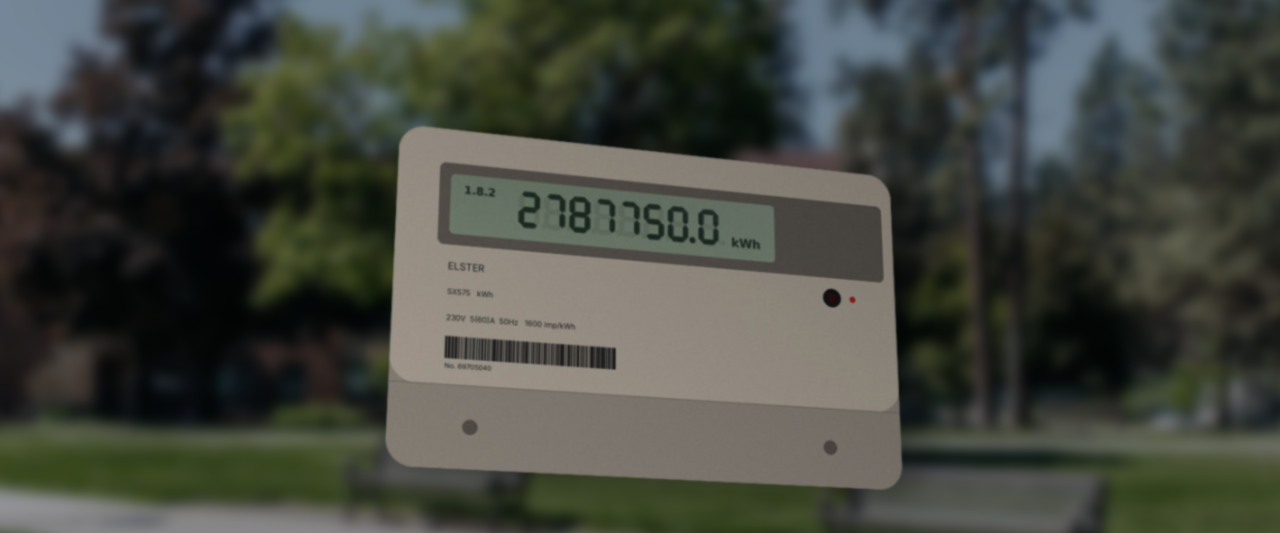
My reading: 2787750.0 kWh
